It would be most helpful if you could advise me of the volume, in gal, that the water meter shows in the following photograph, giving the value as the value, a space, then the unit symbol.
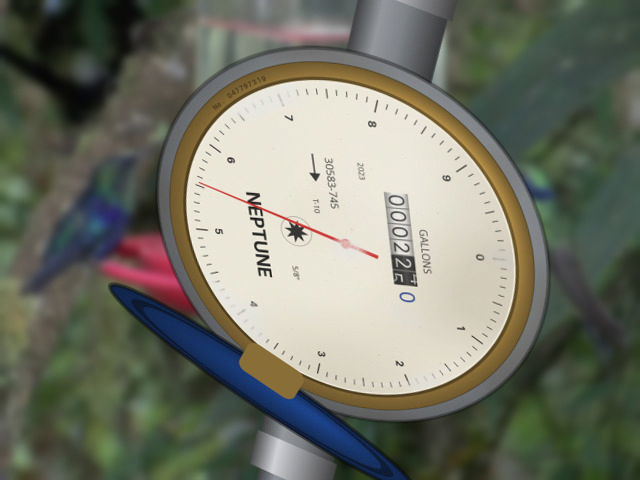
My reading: 2245.5 gal
